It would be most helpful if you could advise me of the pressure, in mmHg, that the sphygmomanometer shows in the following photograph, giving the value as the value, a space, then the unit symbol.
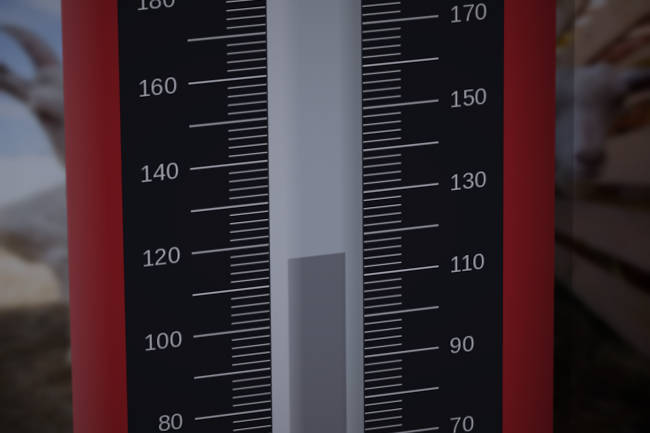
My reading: 116 mmHg
